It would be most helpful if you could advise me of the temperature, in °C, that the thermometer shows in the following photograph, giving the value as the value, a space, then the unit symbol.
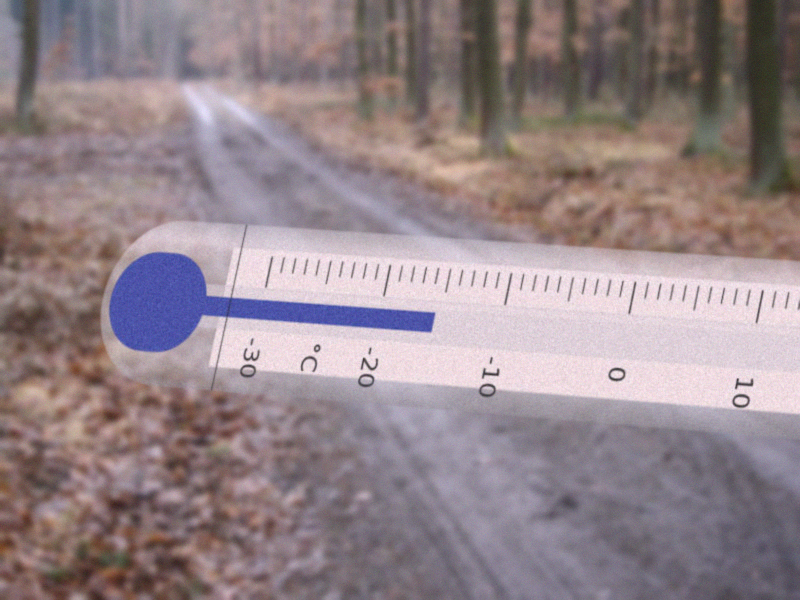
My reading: -15.5 °C
